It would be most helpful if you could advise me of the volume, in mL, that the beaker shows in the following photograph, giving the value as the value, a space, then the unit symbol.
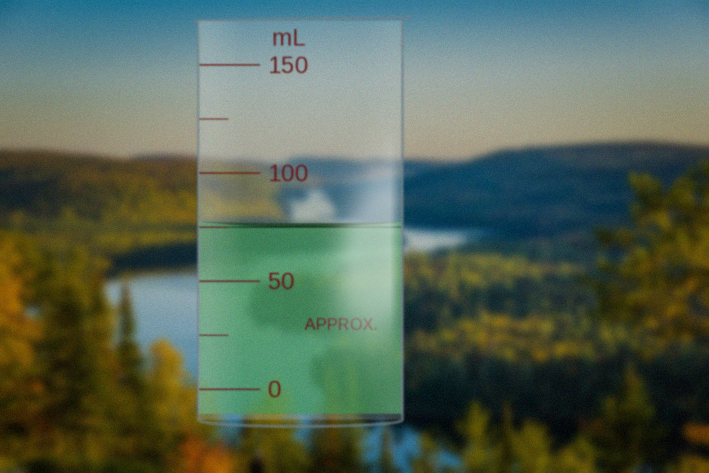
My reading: 75 mL
